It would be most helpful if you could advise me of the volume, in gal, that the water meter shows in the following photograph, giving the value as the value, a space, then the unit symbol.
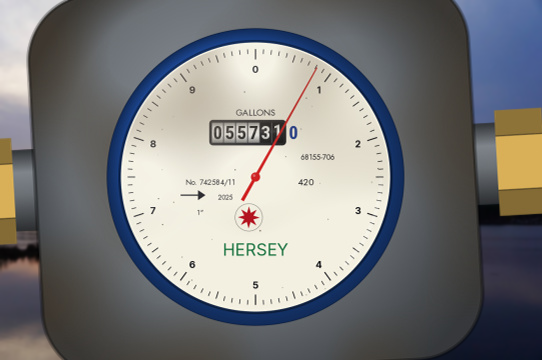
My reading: 557310.8 gal
